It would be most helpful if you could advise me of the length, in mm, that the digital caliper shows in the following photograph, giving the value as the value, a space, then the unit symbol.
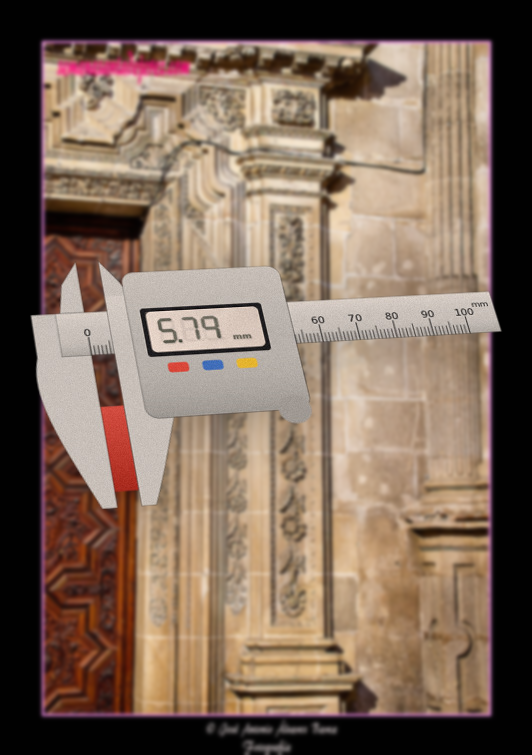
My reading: 5.79 mm
